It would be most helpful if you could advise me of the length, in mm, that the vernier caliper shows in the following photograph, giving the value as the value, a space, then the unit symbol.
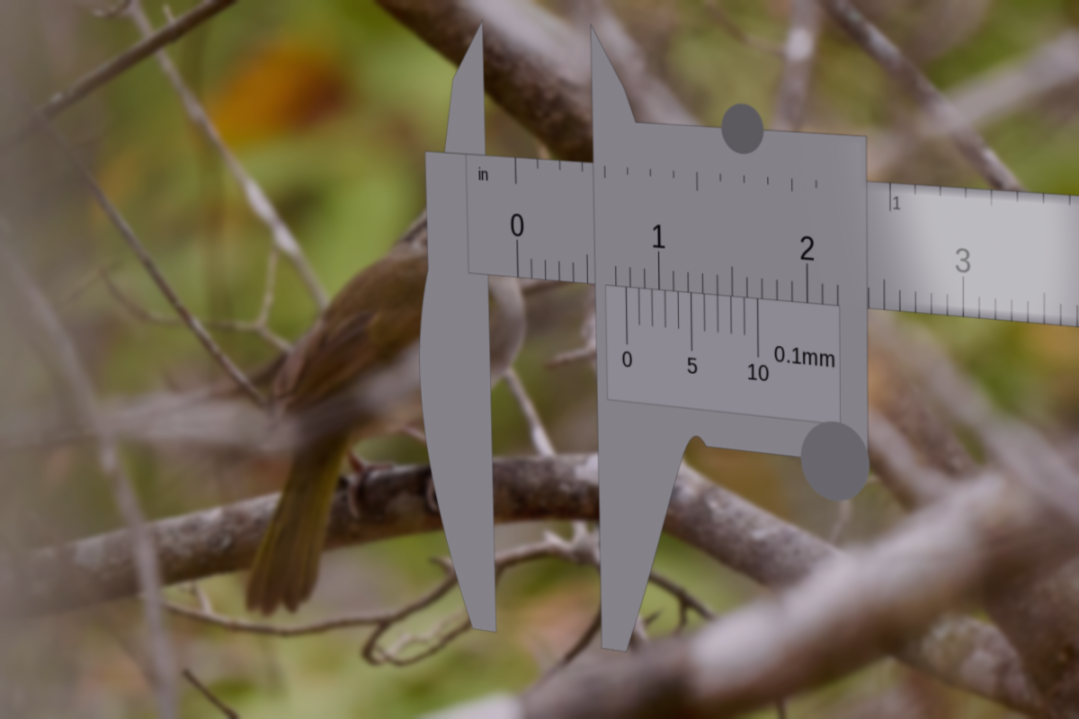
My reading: 7.7 mm
